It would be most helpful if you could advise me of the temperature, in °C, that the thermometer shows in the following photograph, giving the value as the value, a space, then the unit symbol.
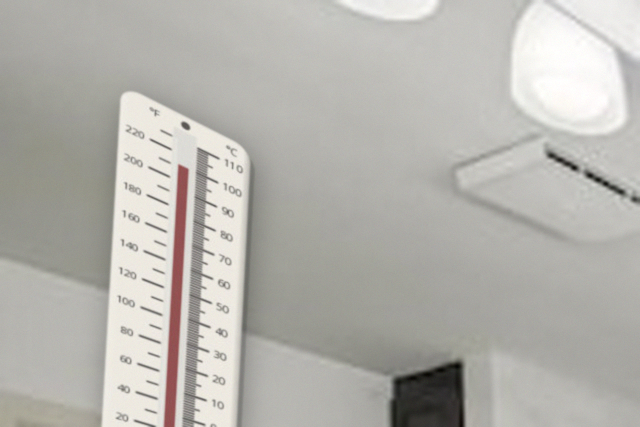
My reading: 100 °C
